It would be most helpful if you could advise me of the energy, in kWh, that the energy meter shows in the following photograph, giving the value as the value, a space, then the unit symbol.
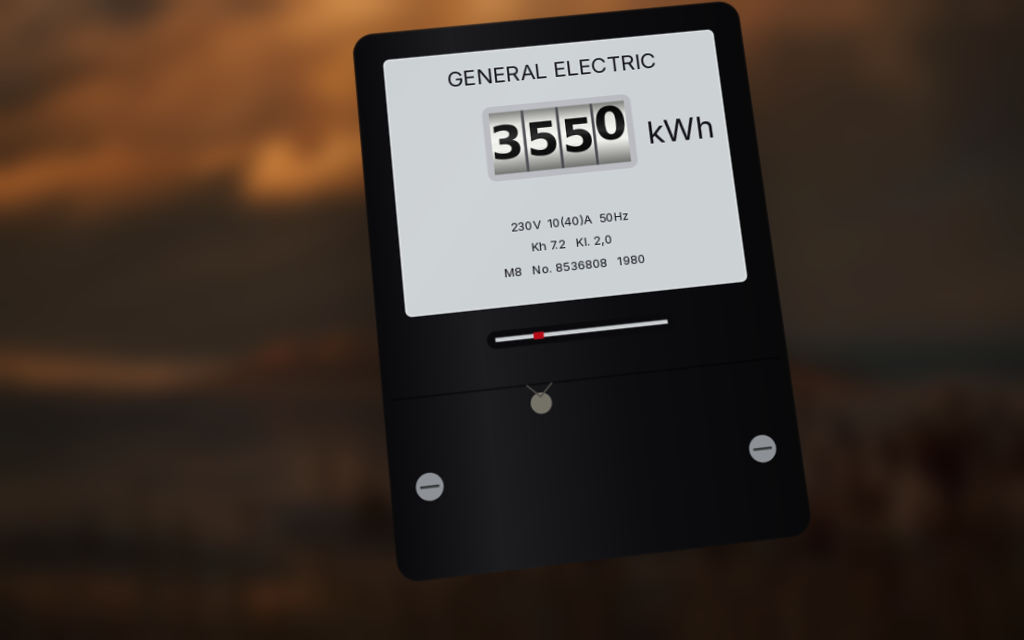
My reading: 3550 kWh
